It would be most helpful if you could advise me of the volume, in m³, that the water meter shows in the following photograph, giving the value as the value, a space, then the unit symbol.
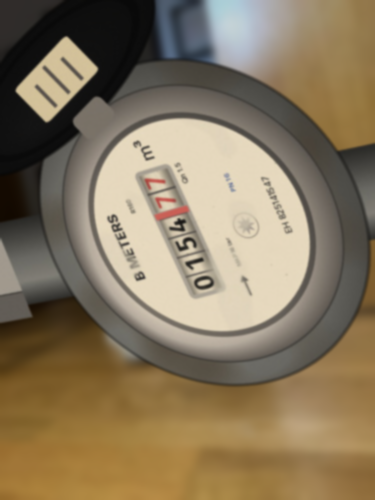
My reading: 154.77 m³
